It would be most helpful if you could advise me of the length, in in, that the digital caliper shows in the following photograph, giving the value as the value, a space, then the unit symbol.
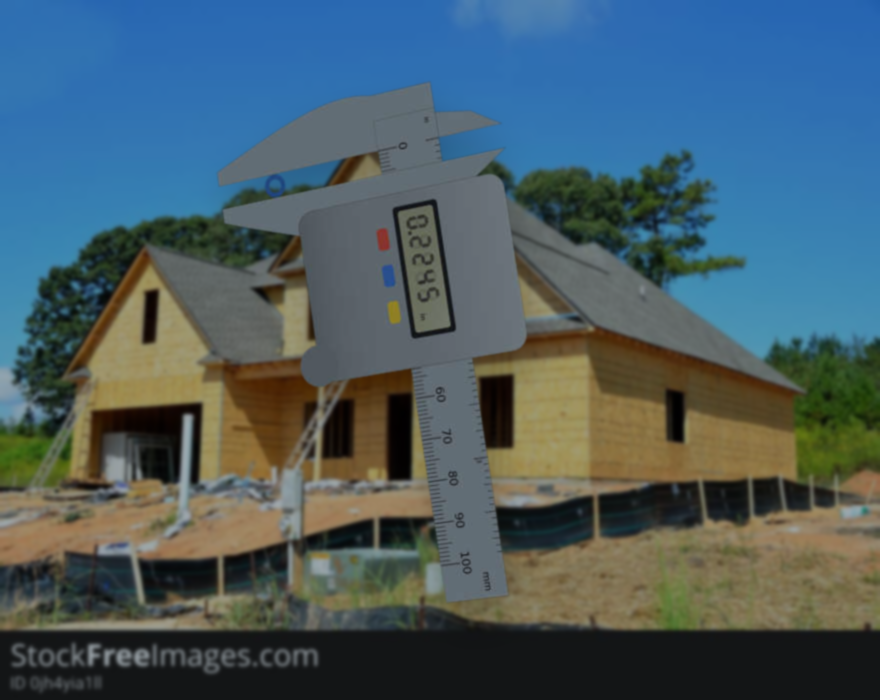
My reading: 0.2245 in
